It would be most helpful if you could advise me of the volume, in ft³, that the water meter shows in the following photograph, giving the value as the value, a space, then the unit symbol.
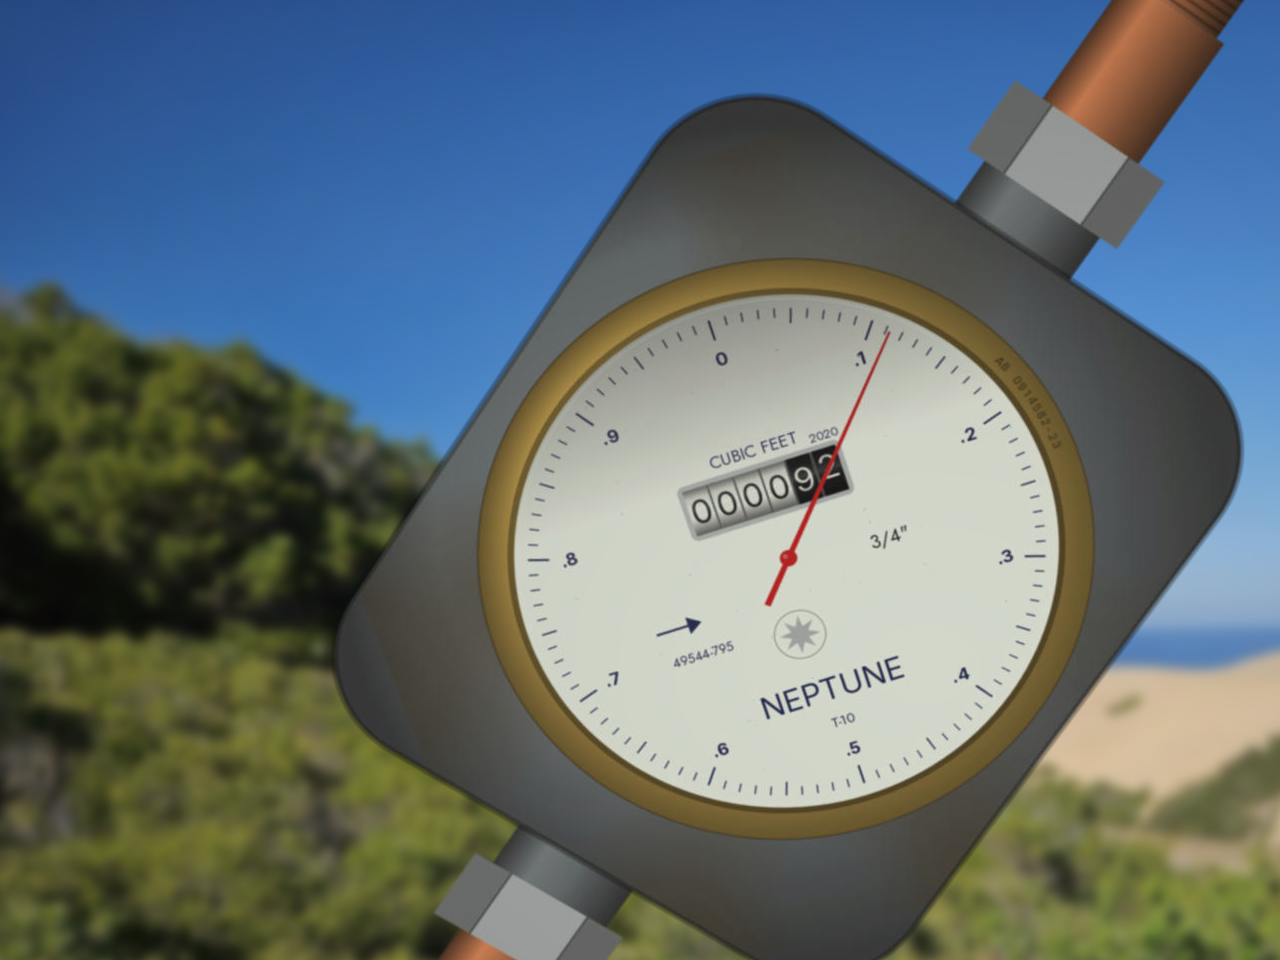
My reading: 92.11 ft³
